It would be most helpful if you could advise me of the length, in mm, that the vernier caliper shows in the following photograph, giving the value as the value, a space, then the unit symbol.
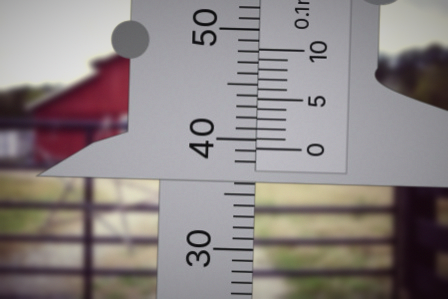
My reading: 39.2 mm
